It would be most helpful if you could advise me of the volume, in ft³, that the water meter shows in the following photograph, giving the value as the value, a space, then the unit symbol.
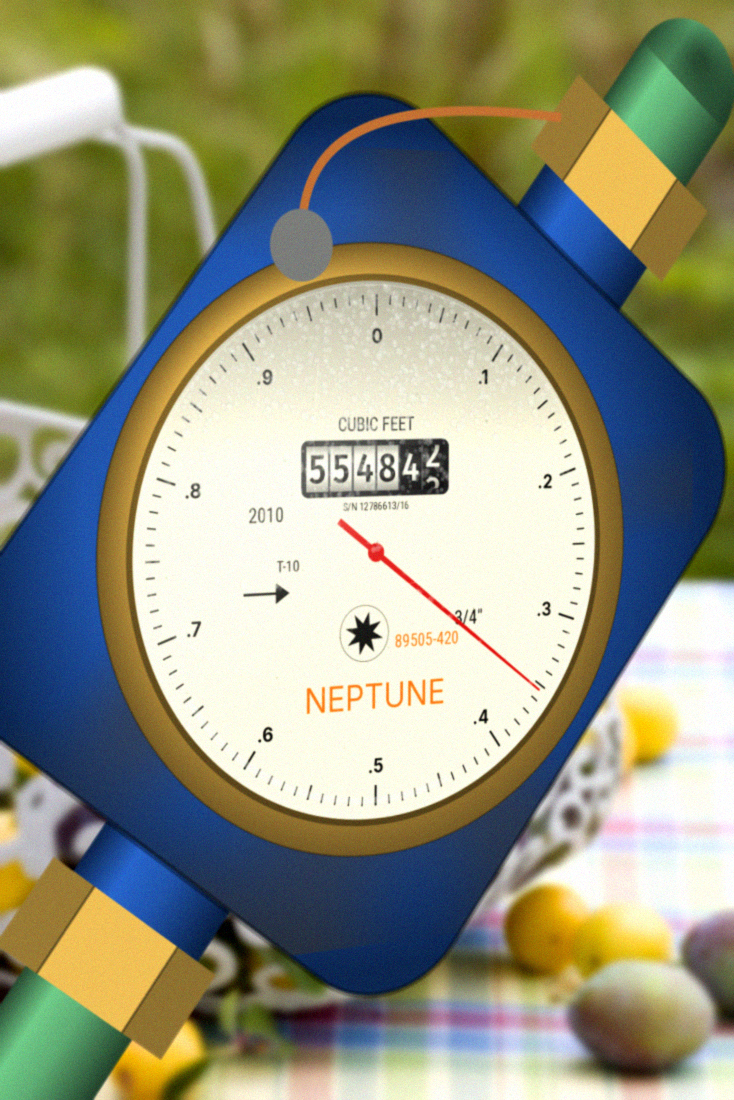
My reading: 554842.35 ft³
